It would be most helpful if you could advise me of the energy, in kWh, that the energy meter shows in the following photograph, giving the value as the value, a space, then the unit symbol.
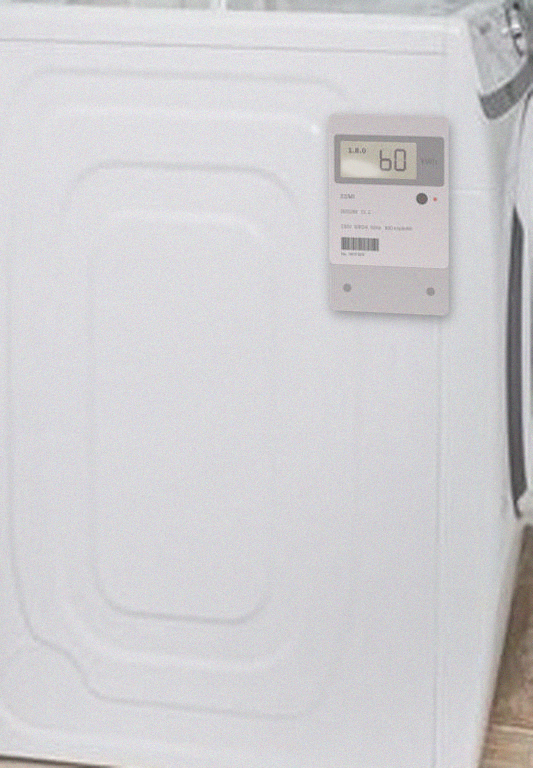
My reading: 60 kWh
